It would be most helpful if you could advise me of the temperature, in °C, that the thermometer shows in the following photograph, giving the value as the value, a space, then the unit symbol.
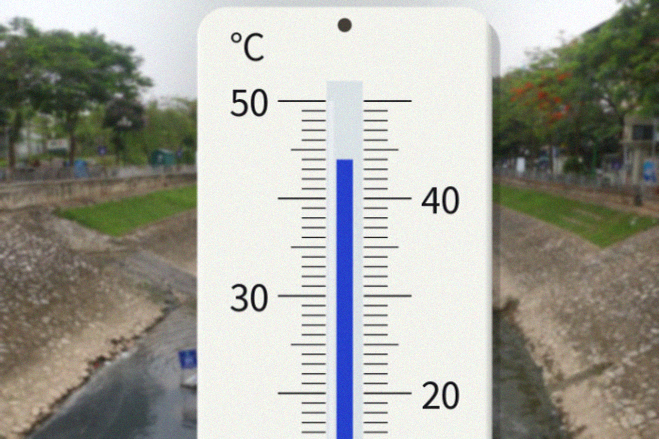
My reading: 44 °C
